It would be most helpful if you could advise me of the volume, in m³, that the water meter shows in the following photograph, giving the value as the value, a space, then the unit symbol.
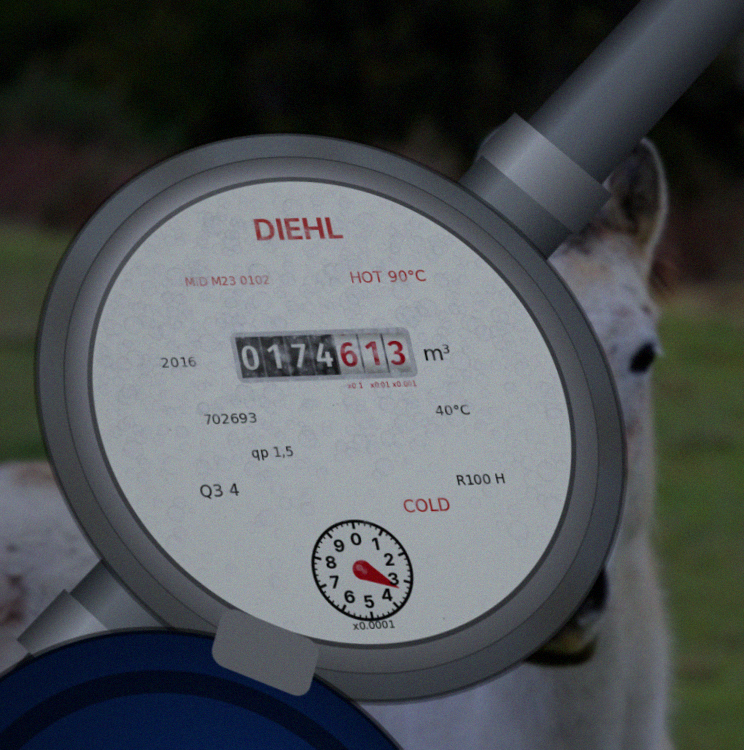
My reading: 174.6133 m³
